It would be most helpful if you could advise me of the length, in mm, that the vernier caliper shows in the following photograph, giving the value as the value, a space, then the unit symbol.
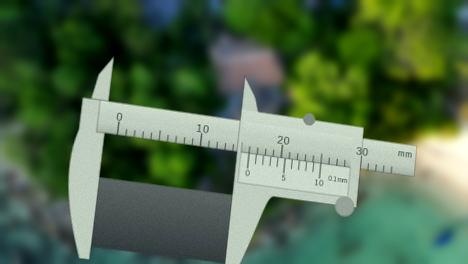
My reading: 16.0 mm
